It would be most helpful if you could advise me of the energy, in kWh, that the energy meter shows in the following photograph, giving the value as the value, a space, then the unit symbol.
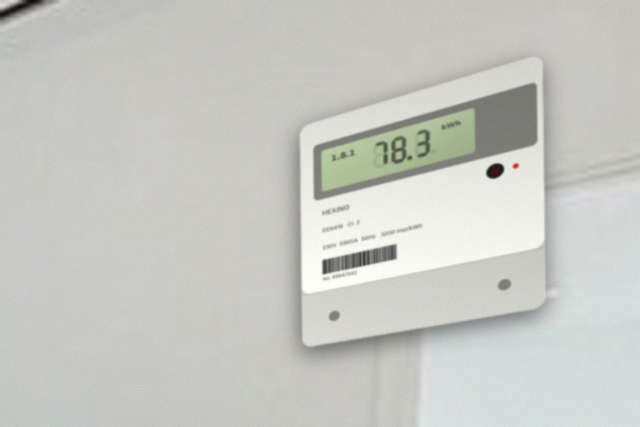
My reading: 78.3 kWh
